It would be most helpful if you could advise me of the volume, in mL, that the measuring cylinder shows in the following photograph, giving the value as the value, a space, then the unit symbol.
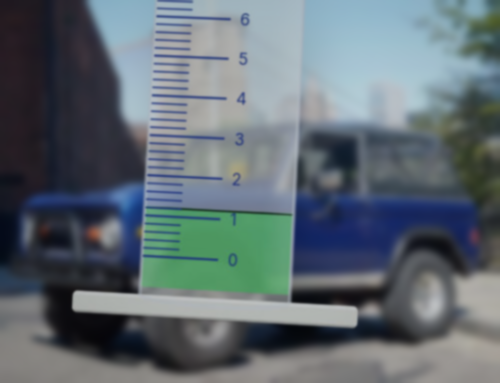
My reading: 1.2 mL
